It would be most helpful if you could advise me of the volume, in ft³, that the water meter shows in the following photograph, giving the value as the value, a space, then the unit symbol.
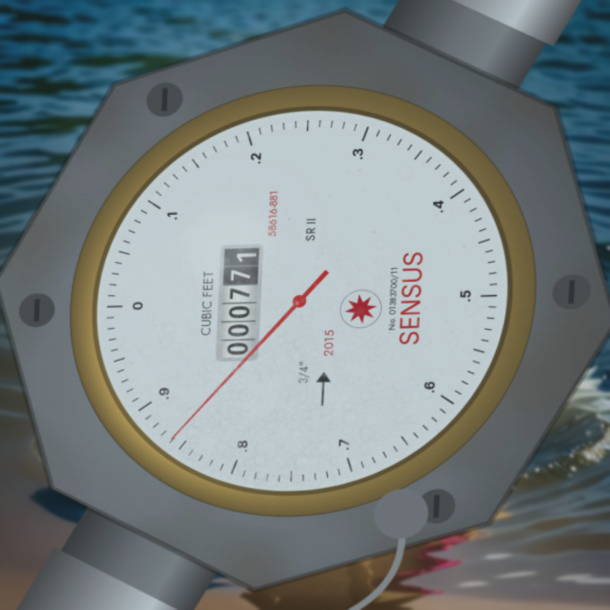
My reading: 770.86 ft³
